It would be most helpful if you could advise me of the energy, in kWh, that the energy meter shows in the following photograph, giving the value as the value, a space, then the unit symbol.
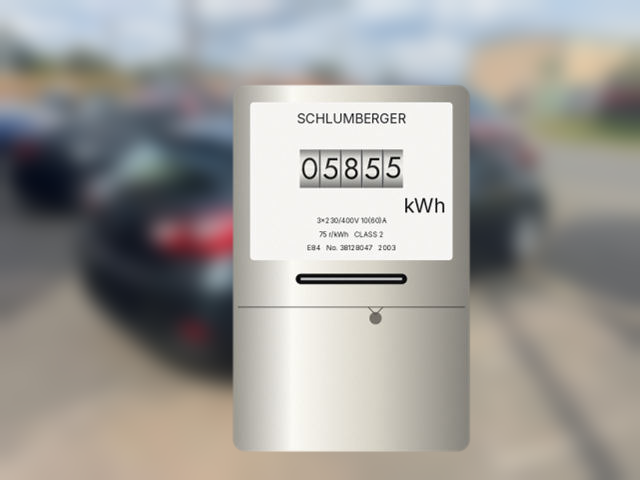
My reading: 5855 kWh
